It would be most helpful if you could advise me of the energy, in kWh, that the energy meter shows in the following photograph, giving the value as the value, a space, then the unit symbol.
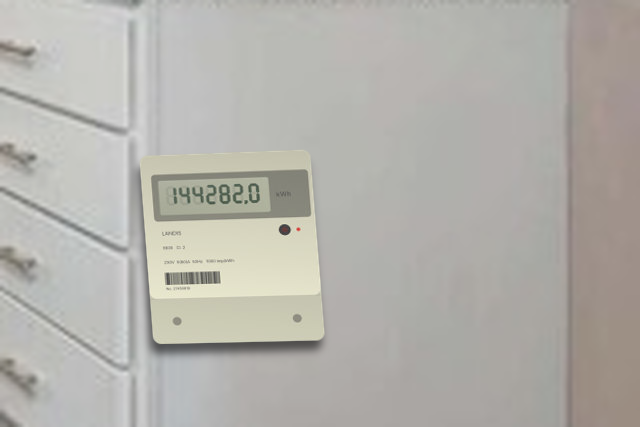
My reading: 144282.0 kWh
